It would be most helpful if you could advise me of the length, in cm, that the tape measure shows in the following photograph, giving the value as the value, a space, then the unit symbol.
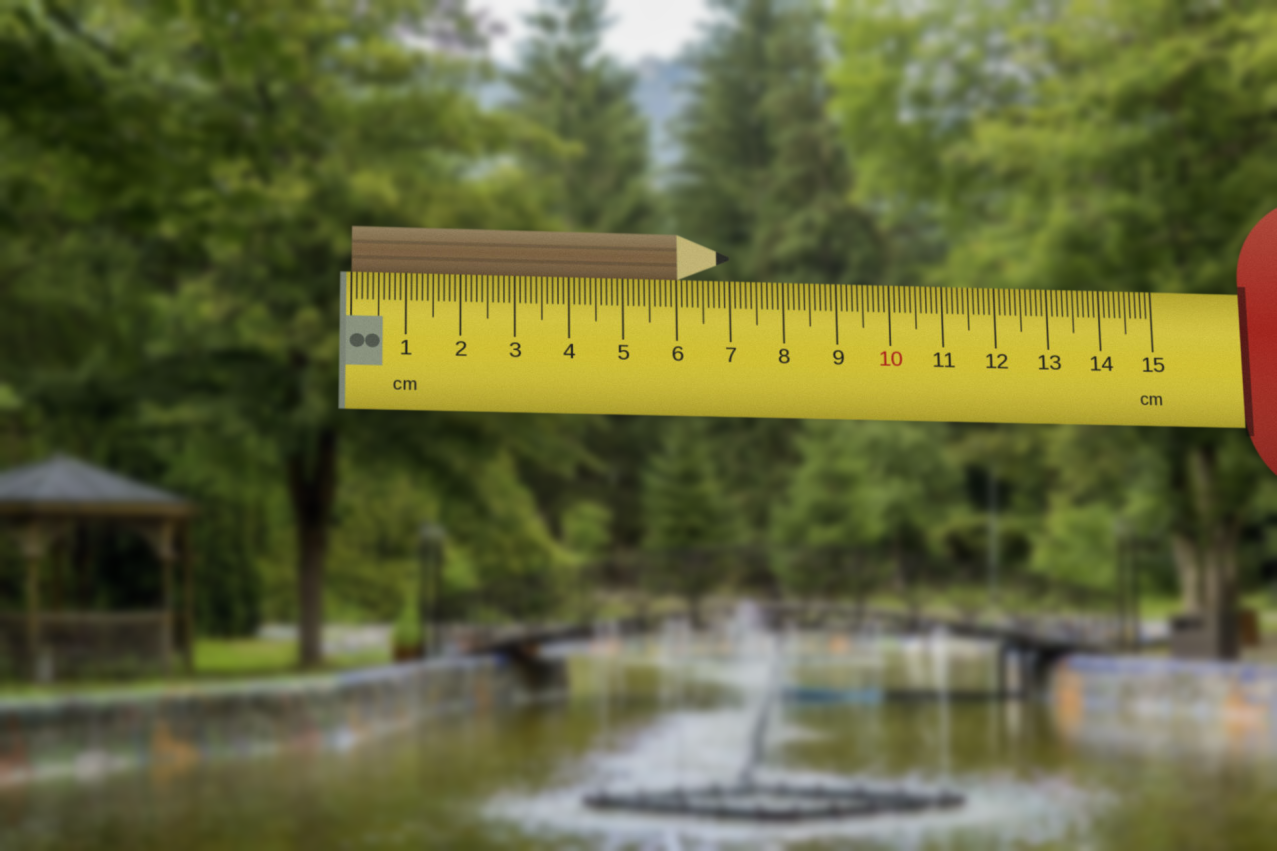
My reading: 7 cm
